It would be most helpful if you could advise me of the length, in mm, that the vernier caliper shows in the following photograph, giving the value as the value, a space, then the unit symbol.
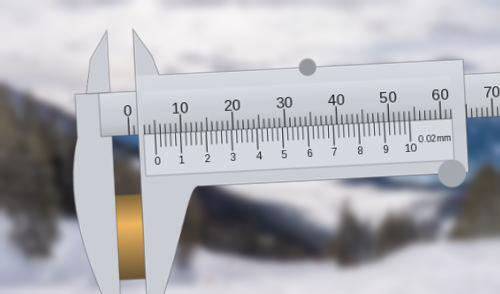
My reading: 5.0 mm
